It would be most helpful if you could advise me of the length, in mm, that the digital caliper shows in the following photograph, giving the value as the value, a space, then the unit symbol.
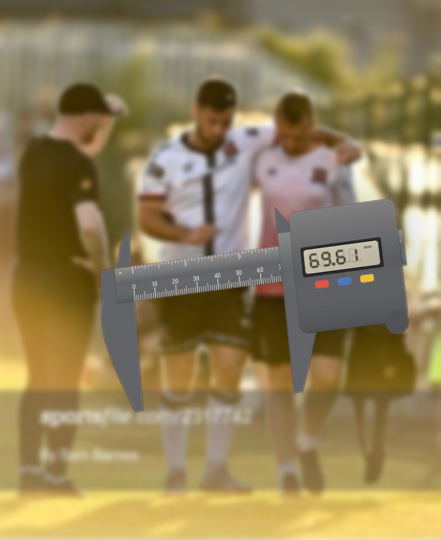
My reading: 69.61 mm
